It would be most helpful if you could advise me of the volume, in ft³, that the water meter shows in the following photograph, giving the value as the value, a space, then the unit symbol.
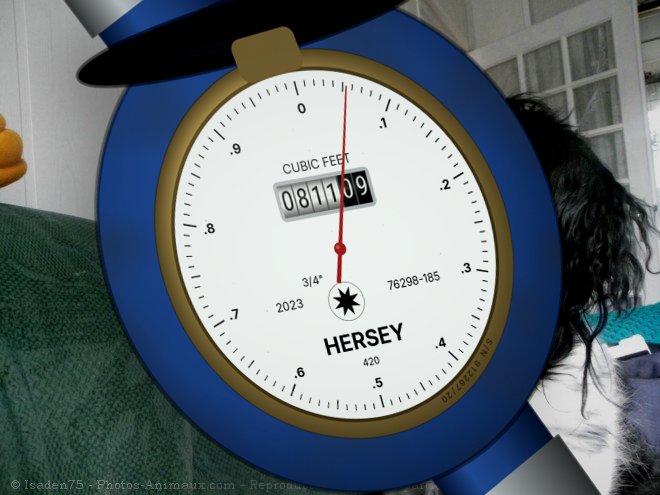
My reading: 81109.05 ft³
